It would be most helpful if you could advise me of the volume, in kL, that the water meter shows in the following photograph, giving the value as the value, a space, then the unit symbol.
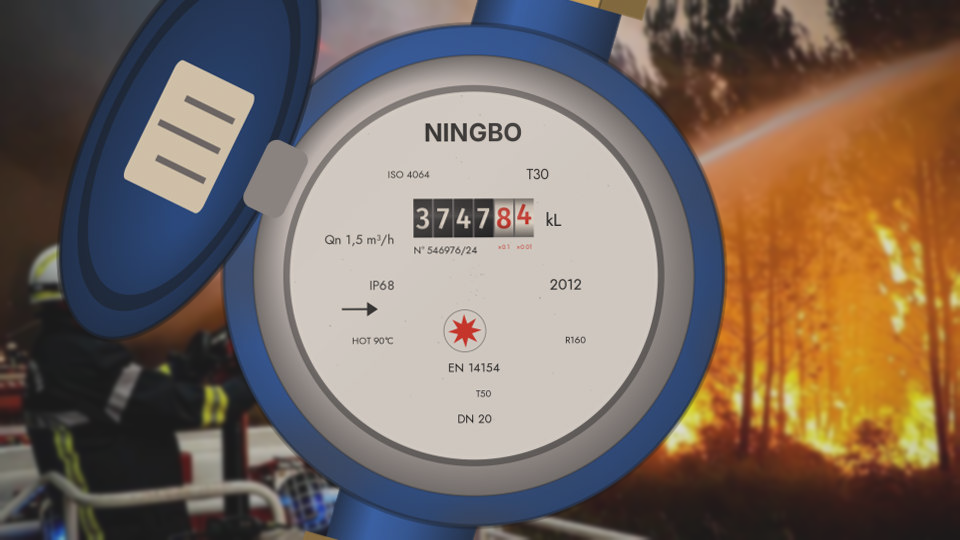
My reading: 3747.84 kL
